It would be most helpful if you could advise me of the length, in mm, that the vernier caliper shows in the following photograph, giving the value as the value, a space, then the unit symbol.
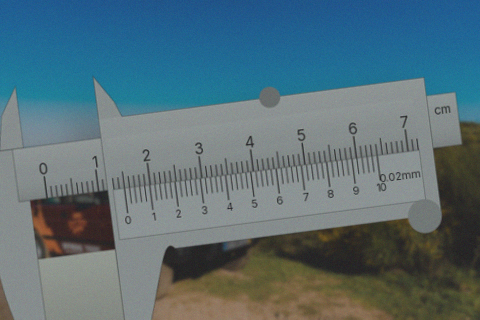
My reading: 15.0 mm
